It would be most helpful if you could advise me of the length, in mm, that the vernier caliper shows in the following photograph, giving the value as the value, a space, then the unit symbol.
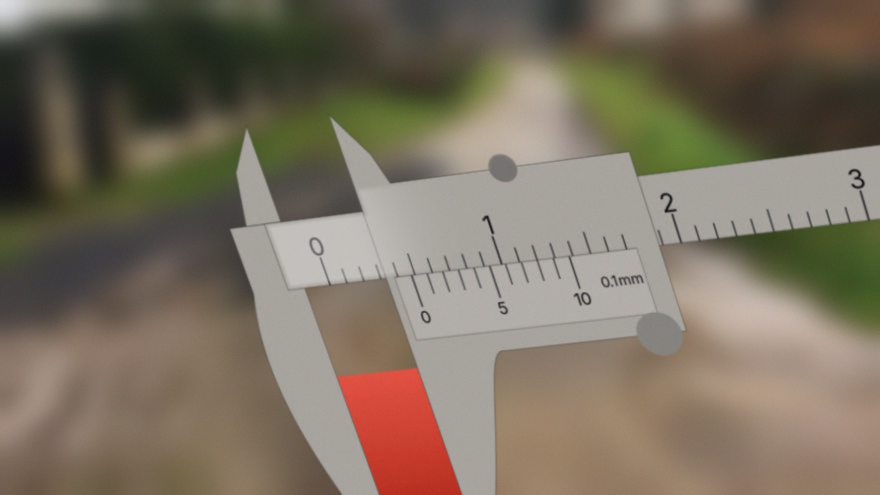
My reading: 4.8 mm
